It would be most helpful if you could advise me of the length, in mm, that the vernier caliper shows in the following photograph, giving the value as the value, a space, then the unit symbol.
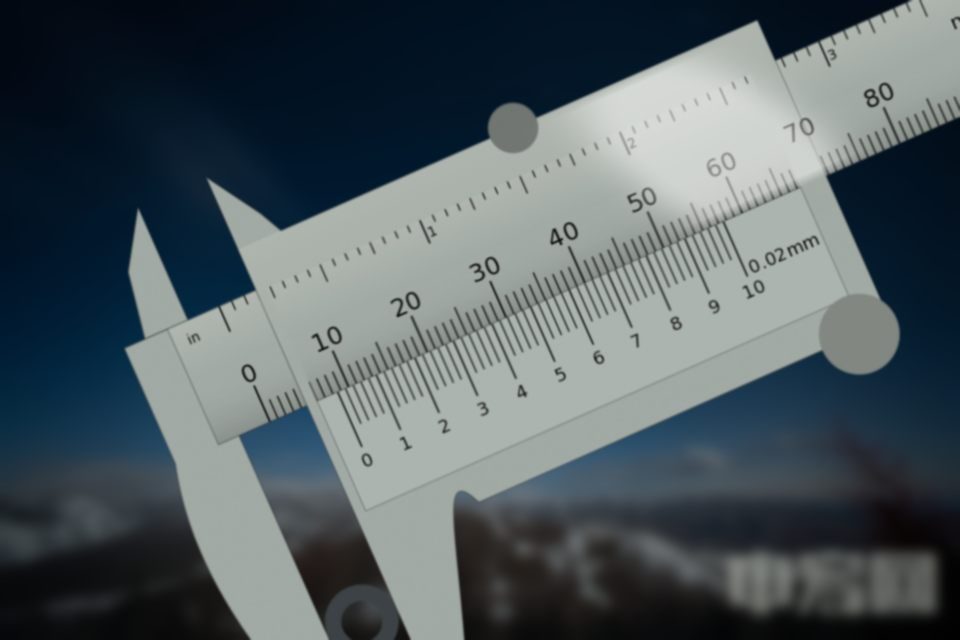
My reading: 8.6 mm
